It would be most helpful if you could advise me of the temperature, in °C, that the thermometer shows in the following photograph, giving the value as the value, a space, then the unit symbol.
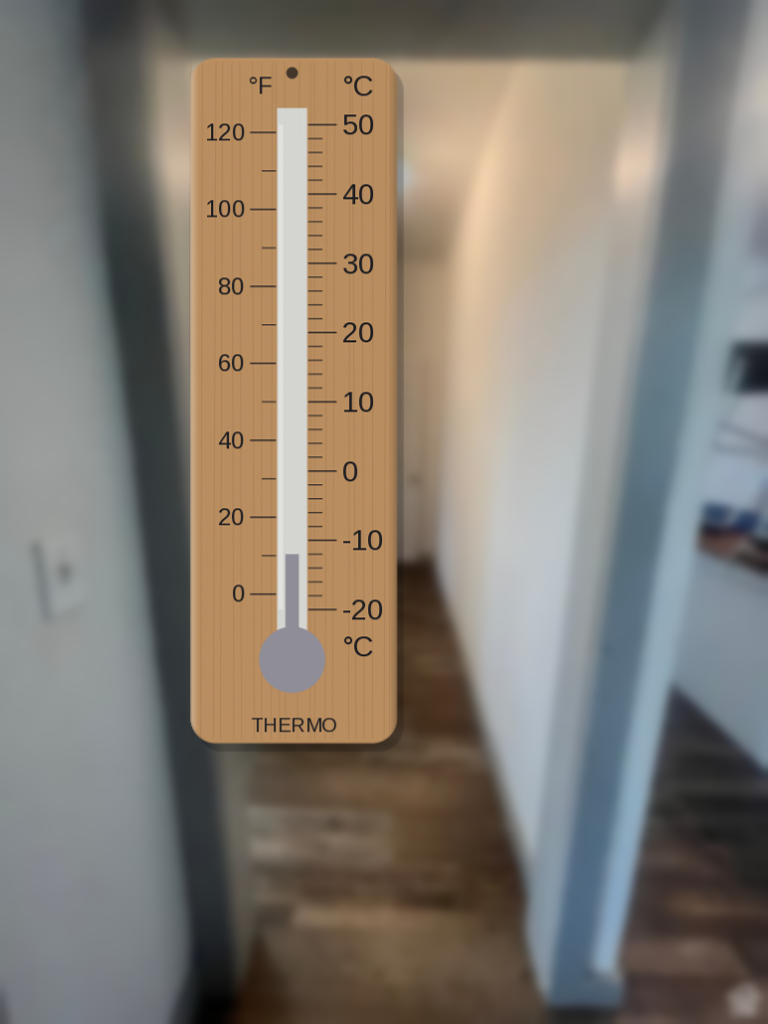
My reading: -12 °C
